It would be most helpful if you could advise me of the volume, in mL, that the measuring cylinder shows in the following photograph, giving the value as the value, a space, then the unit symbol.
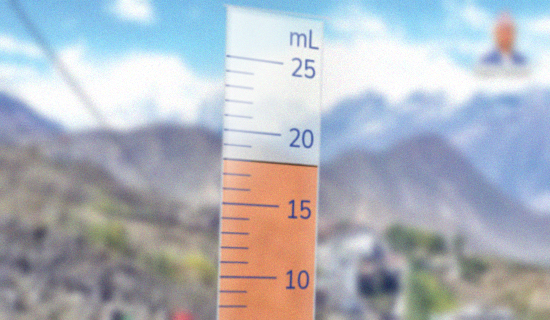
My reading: 18 mL
